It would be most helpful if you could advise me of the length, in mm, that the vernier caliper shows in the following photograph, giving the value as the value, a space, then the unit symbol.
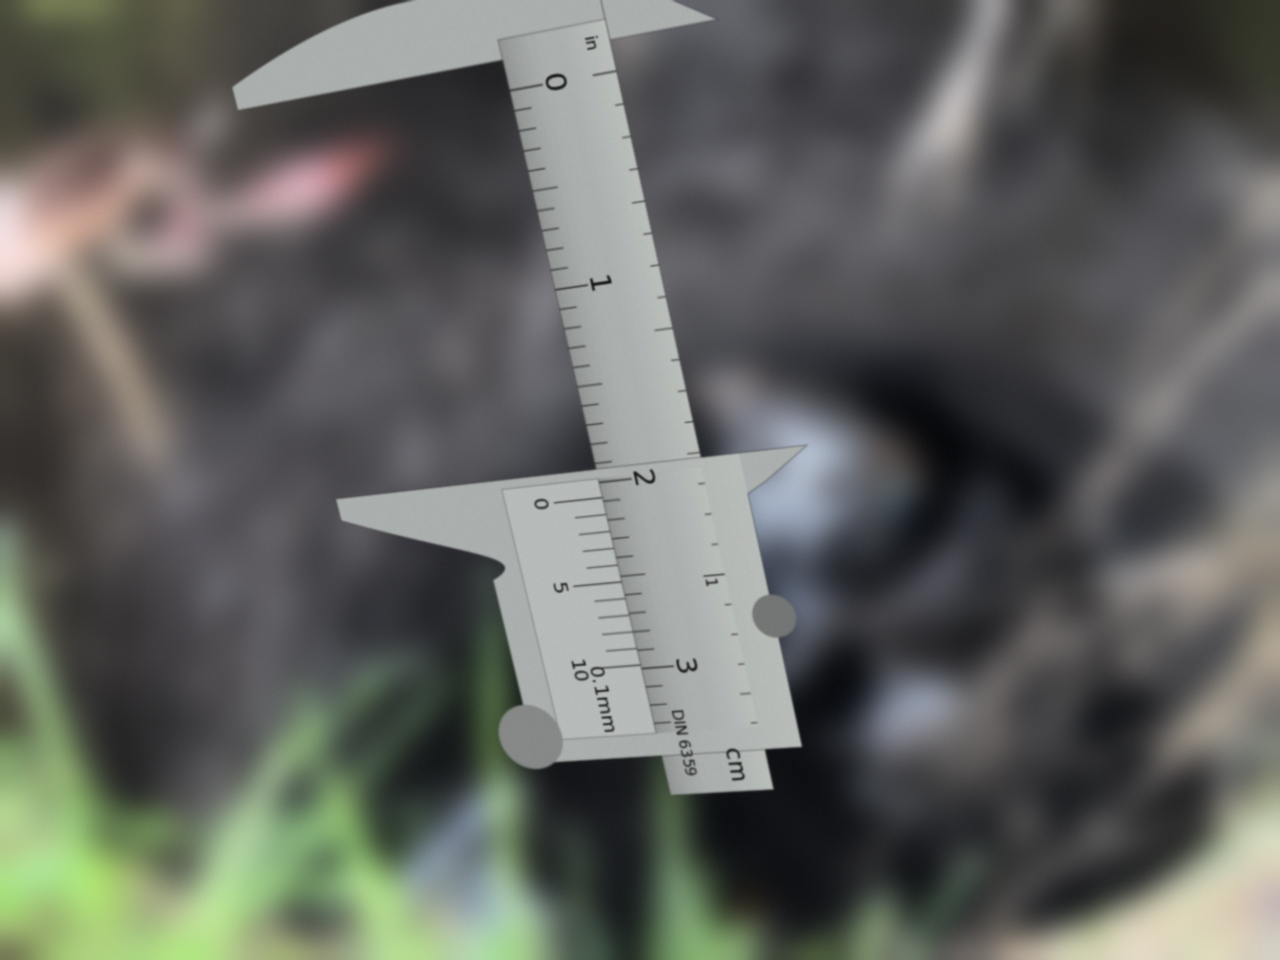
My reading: 20.8 mm
